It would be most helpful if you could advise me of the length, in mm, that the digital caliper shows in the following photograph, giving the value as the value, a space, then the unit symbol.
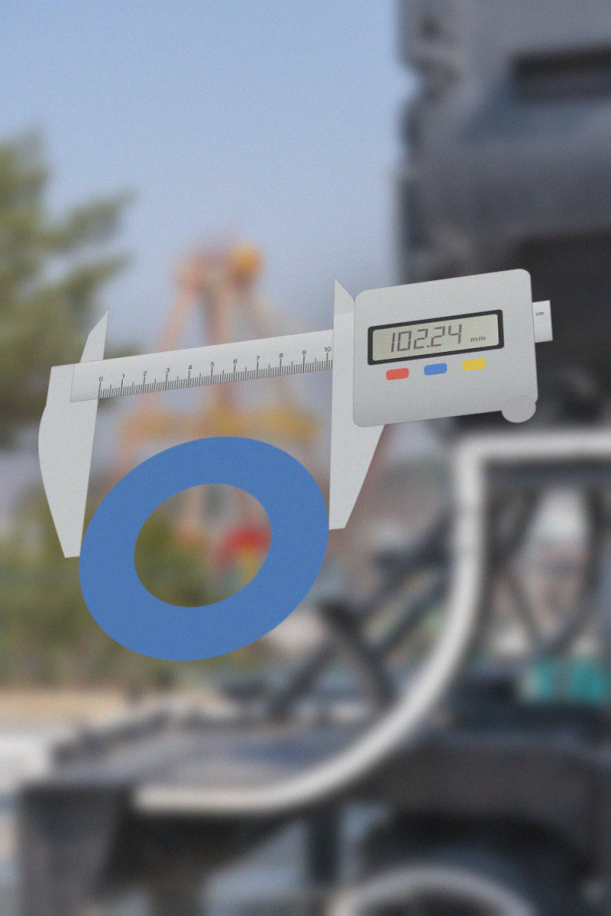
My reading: 102.24 mm
